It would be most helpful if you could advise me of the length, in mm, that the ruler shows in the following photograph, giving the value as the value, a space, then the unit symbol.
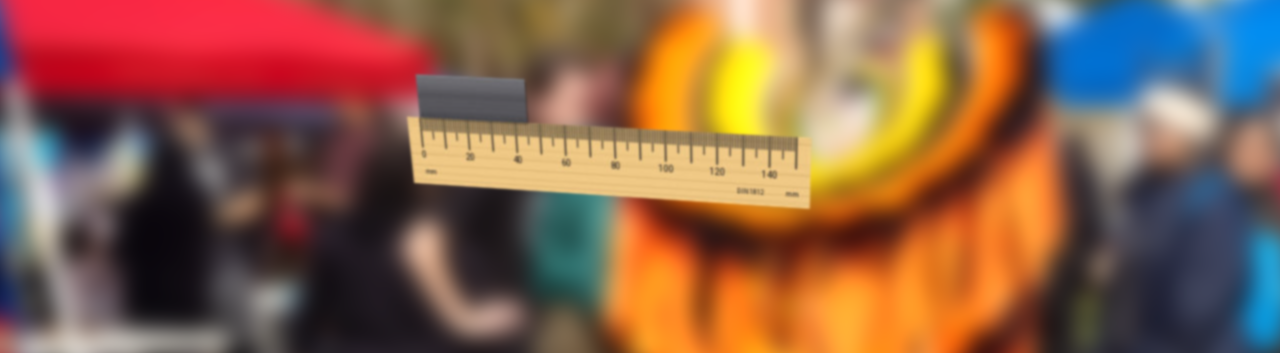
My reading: 45 mm
